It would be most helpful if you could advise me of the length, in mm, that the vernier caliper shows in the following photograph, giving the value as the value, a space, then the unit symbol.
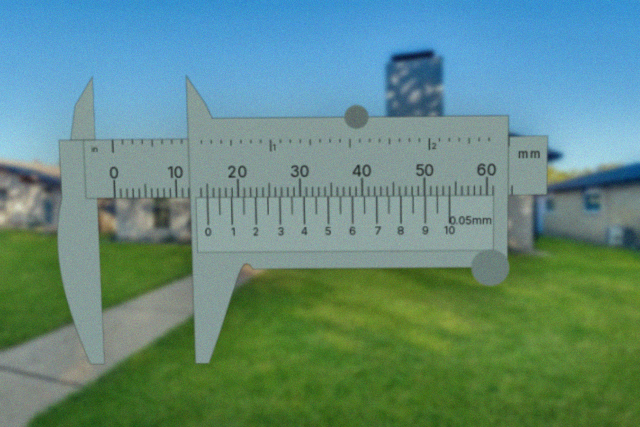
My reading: 15.0 mm
